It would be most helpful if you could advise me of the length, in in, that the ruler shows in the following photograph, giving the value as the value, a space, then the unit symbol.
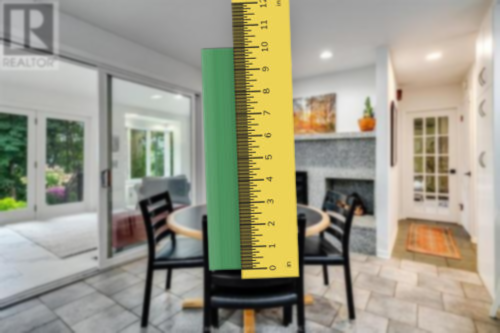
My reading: 10 in
